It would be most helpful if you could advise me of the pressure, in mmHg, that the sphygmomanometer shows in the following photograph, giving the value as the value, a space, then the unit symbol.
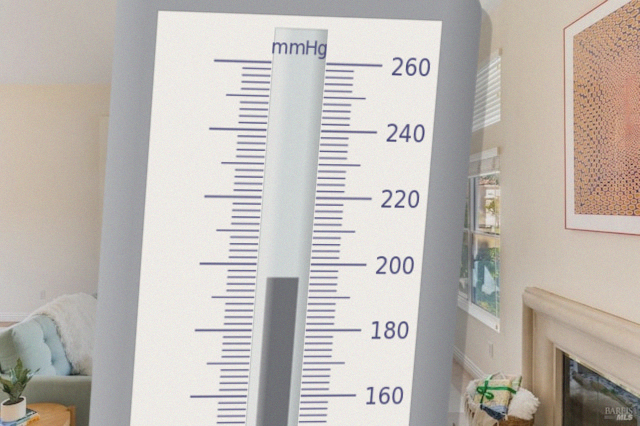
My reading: 196 mmHg
